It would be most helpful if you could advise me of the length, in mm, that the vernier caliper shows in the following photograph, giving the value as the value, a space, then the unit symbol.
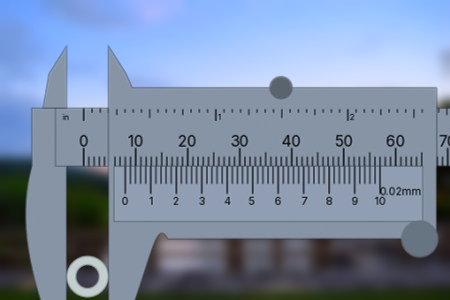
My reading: 8.0 mm
